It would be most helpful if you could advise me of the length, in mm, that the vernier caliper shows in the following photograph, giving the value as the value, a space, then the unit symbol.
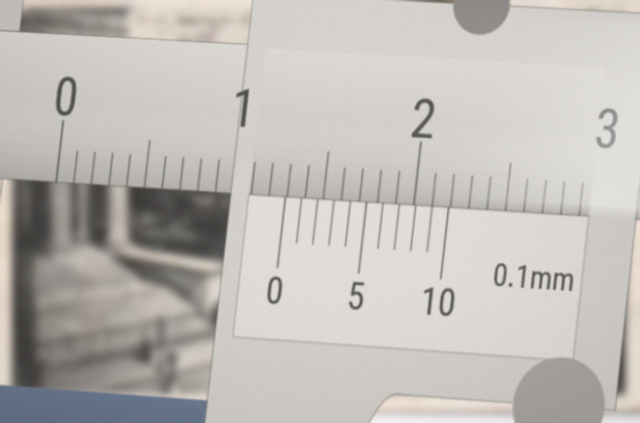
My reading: 12.9 mm
